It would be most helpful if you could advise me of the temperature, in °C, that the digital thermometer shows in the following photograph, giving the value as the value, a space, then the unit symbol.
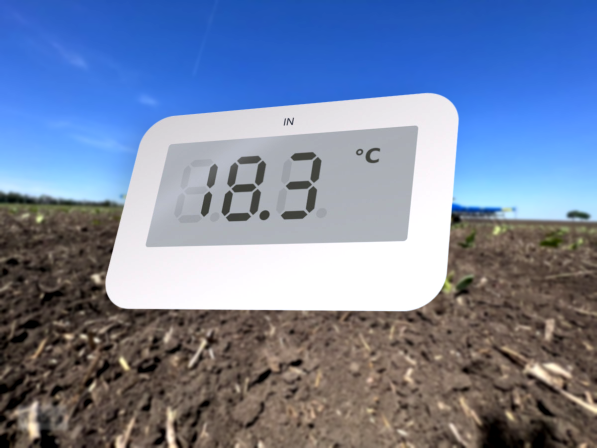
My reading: 18.3 °C
